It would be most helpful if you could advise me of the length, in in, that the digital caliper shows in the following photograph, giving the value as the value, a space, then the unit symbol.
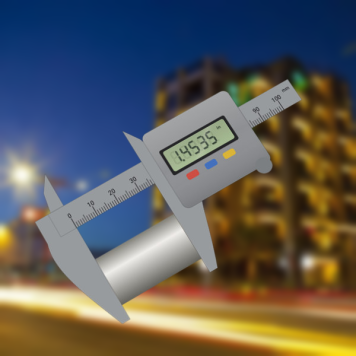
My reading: 1.4535 in
